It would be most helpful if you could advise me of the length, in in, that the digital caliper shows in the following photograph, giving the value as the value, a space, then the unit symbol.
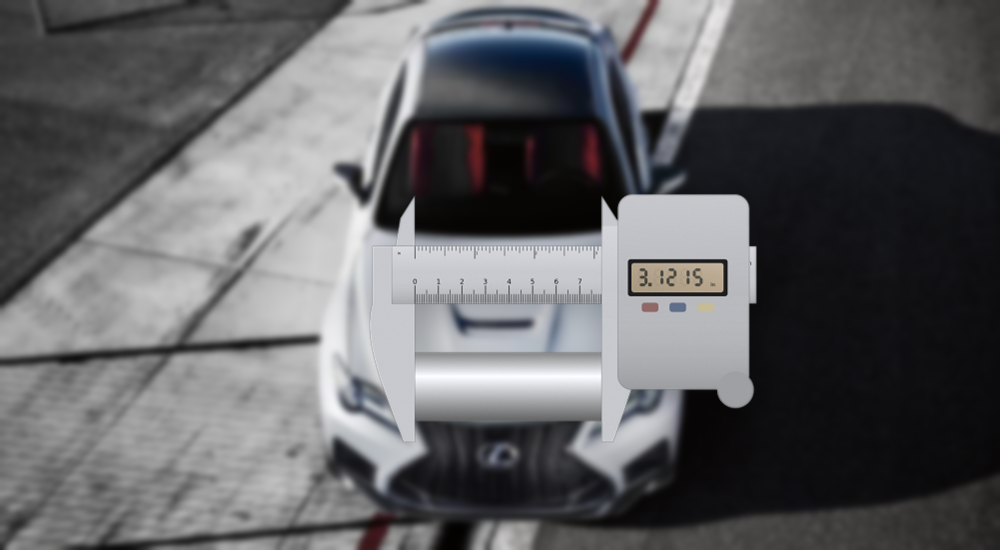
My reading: 3.1215 in
